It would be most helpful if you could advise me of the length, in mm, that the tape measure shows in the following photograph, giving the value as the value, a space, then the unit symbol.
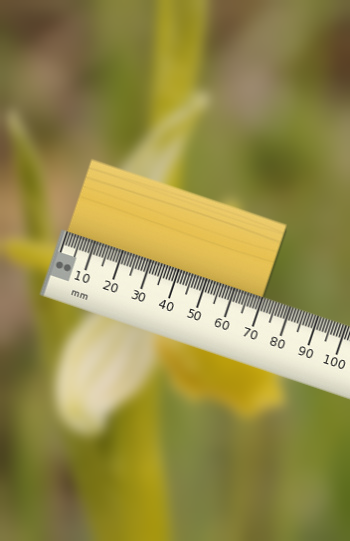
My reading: 70 mm
